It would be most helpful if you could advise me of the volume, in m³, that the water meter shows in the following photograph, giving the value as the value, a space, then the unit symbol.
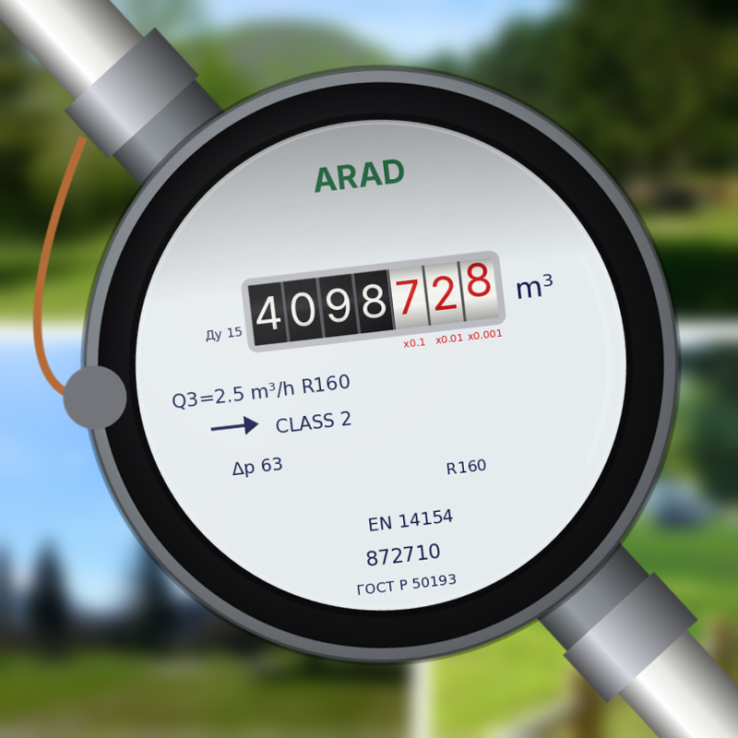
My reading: 4098.728 m³
